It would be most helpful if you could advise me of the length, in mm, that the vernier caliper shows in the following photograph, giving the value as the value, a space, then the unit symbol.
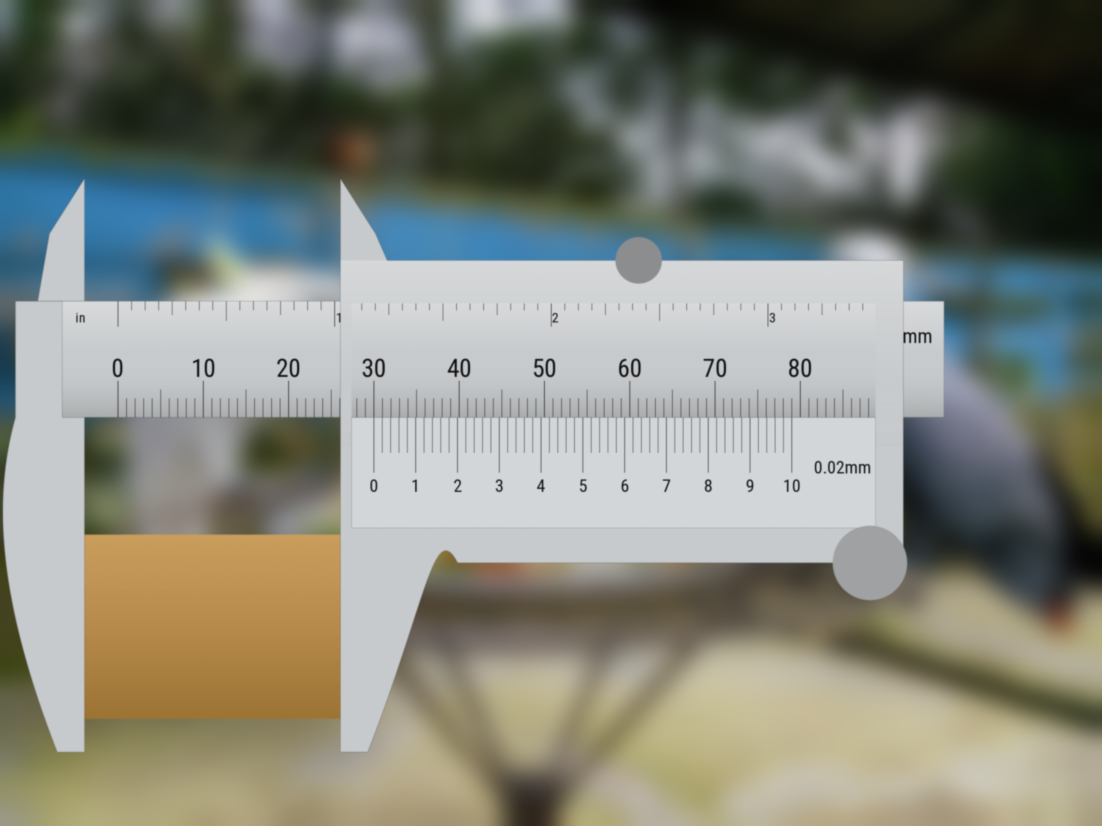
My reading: 30.0 mm
